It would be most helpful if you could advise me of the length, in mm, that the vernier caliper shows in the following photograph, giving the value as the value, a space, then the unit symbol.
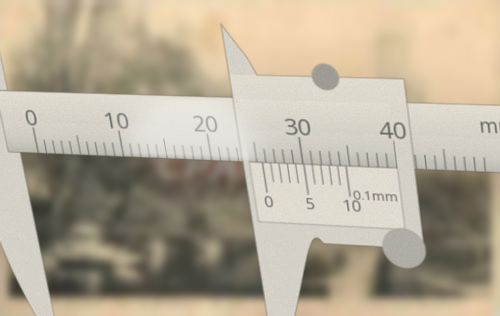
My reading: 25.6 mm
